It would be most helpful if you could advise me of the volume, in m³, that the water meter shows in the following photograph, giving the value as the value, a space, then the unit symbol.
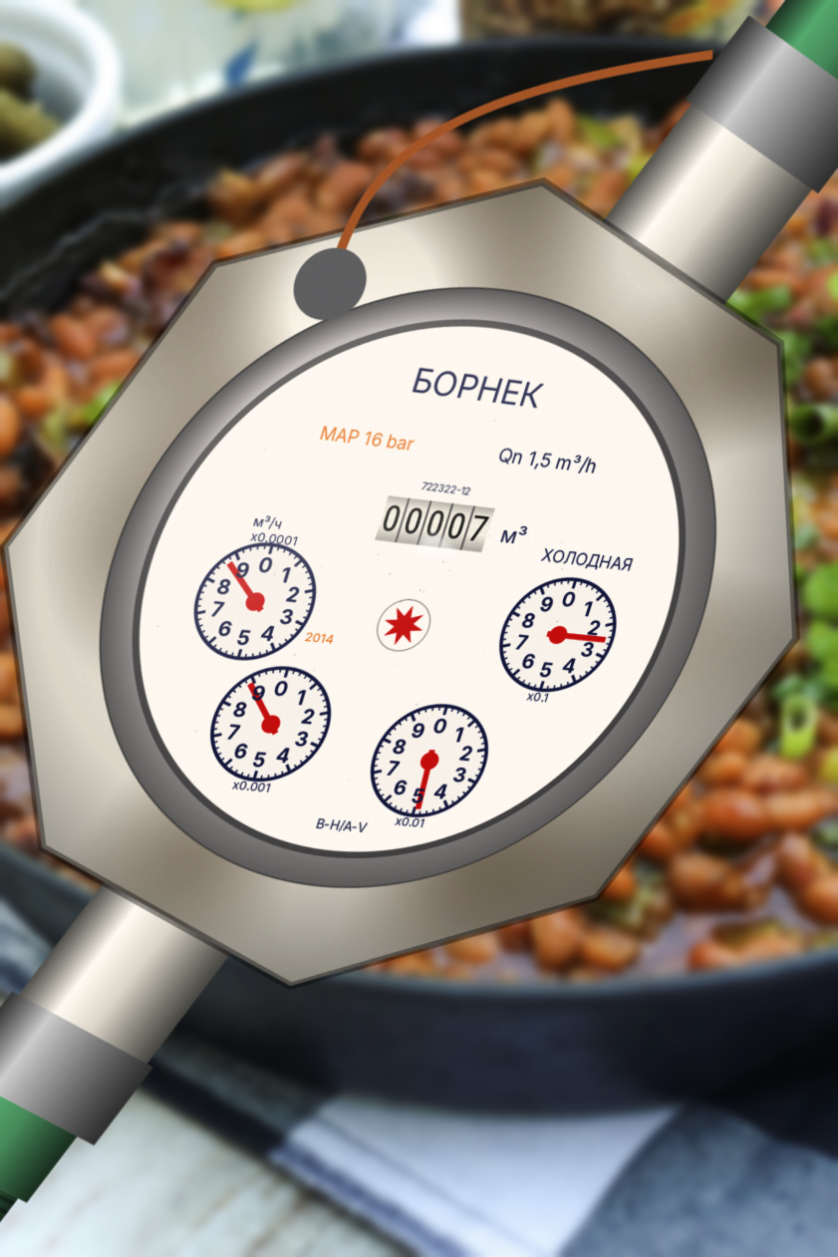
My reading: 7.2488 m³
